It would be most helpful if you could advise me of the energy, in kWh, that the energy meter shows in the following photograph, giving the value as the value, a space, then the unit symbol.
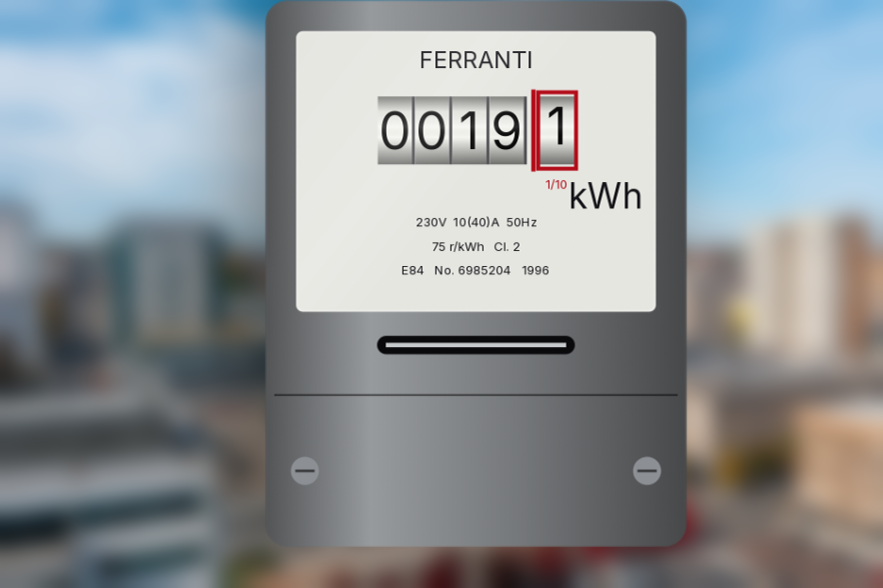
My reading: 19.1 kWh
